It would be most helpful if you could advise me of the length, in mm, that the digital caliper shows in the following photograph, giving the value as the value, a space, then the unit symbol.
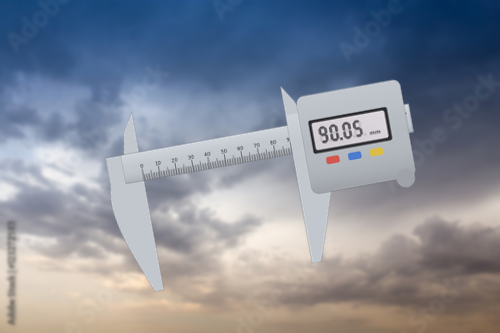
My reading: 90.05 mm
